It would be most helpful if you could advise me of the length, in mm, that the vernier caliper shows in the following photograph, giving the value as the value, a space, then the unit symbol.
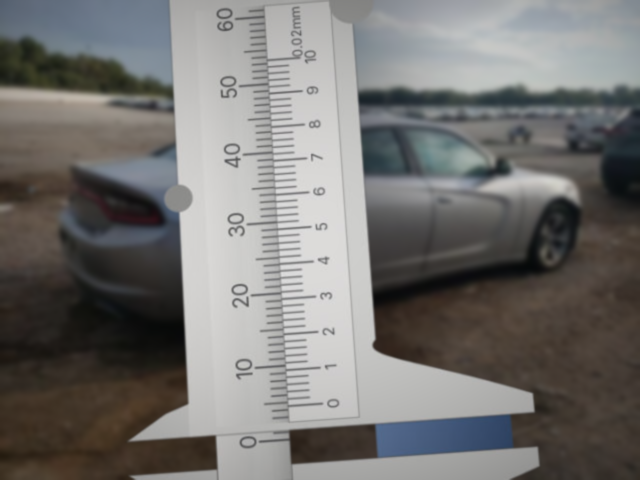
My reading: 4.5 mm
